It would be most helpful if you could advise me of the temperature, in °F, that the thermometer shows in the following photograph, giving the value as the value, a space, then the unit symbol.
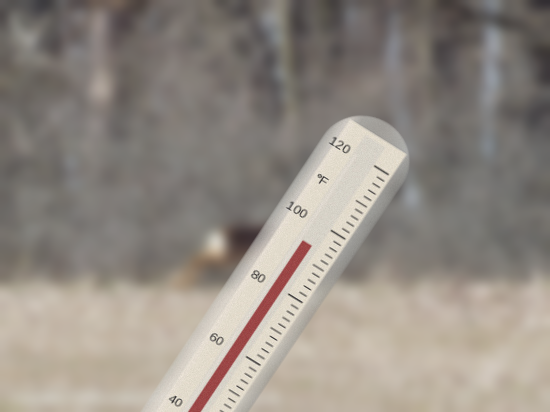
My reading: 94 °F
